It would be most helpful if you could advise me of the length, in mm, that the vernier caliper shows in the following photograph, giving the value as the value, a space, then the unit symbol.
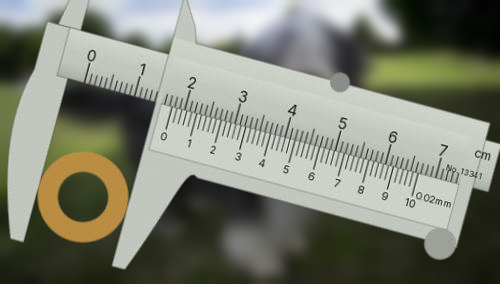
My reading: 17.5 mm
